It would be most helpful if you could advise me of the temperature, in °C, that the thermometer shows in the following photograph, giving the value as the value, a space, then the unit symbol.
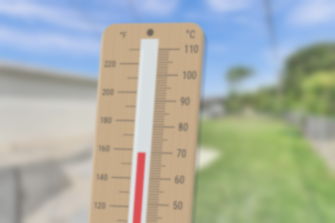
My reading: 70 °C
